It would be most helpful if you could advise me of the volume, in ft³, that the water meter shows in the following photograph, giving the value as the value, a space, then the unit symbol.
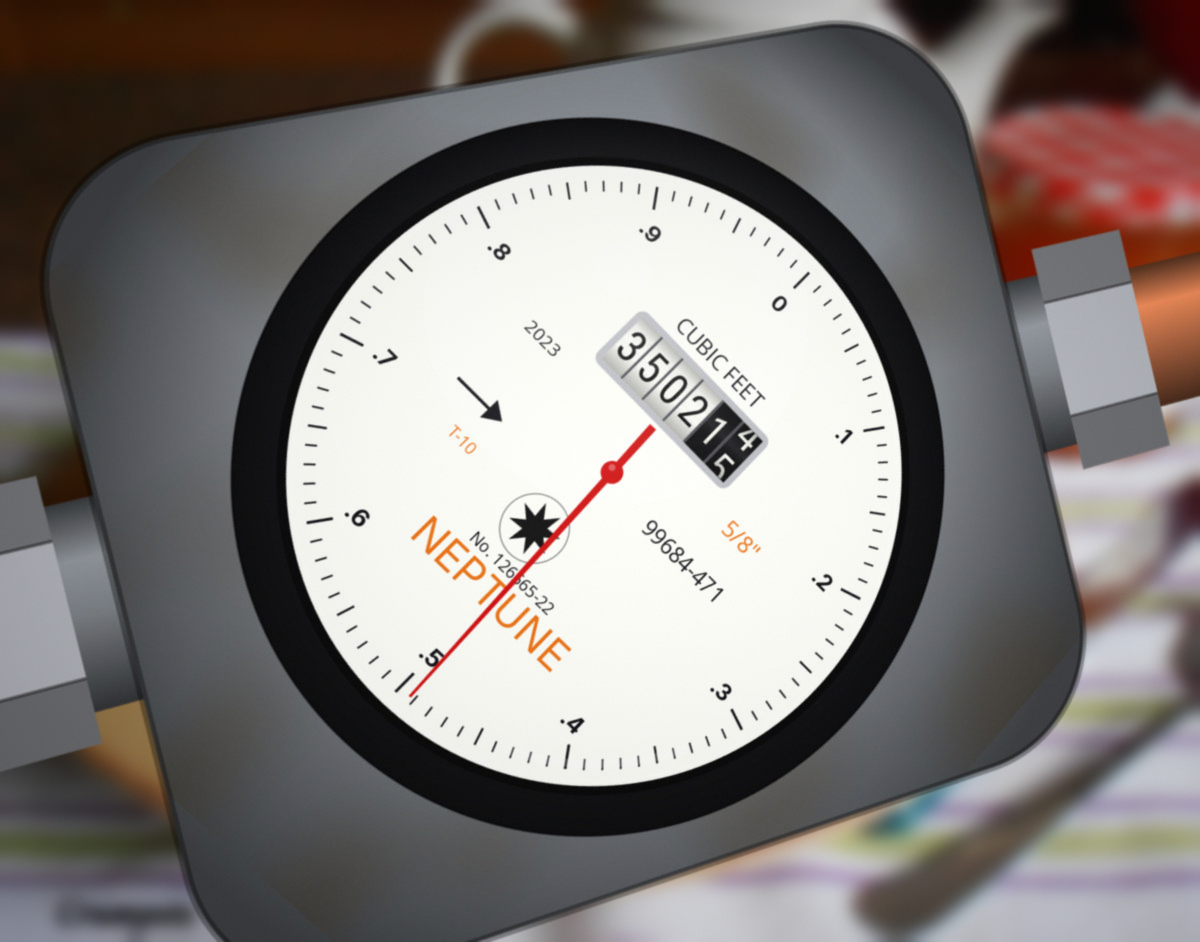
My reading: 350214.49 ft³
